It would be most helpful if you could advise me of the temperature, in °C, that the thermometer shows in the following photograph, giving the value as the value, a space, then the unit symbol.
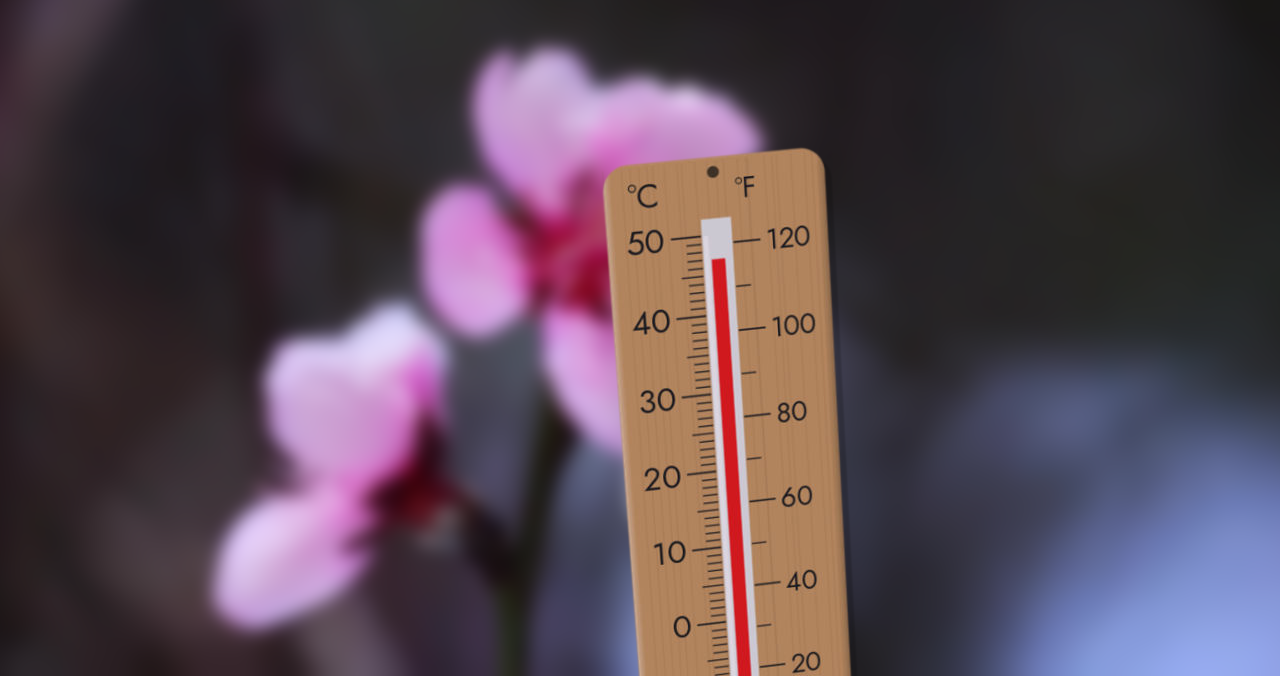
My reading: 47 °C
